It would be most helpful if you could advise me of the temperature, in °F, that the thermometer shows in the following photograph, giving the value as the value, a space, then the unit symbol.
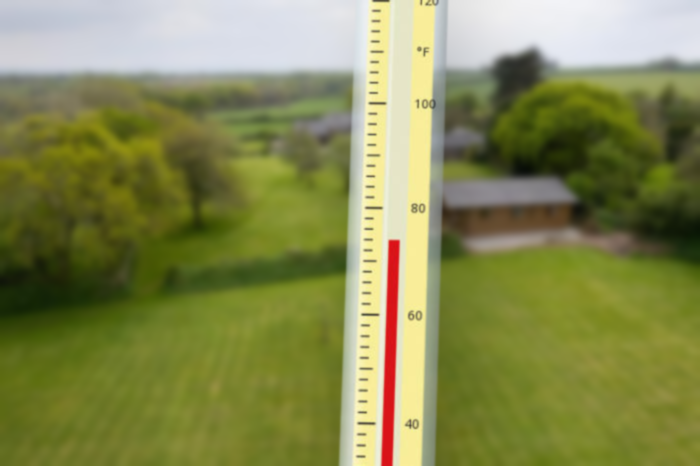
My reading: 74 °F
